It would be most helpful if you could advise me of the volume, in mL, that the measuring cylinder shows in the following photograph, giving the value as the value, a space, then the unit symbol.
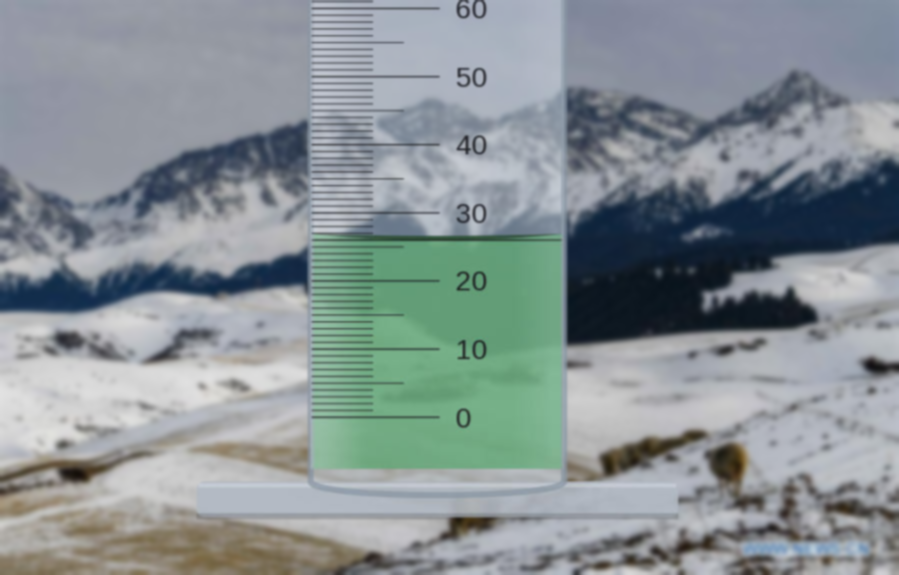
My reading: 26 mL
